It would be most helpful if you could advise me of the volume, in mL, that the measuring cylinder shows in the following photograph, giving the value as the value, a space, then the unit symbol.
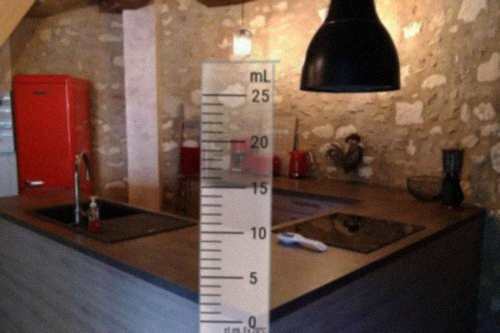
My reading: 15 mL
